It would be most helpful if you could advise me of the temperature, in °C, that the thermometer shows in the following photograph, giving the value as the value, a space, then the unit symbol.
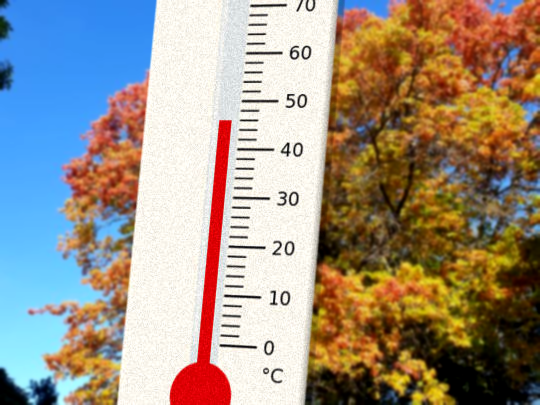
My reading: 46 °C
